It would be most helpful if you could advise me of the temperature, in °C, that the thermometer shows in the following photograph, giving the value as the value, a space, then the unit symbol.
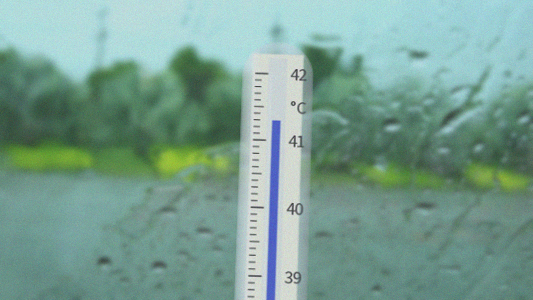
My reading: 41.3 °C
